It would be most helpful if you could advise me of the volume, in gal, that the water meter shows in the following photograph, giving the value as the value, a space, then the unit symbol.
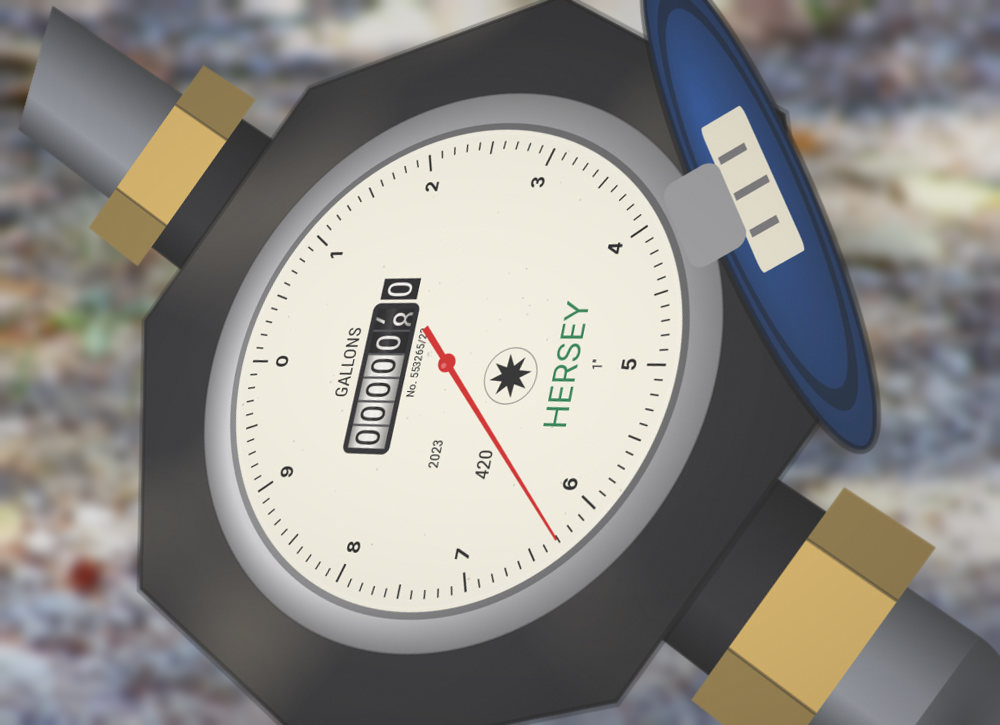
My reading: 76.3 gal
